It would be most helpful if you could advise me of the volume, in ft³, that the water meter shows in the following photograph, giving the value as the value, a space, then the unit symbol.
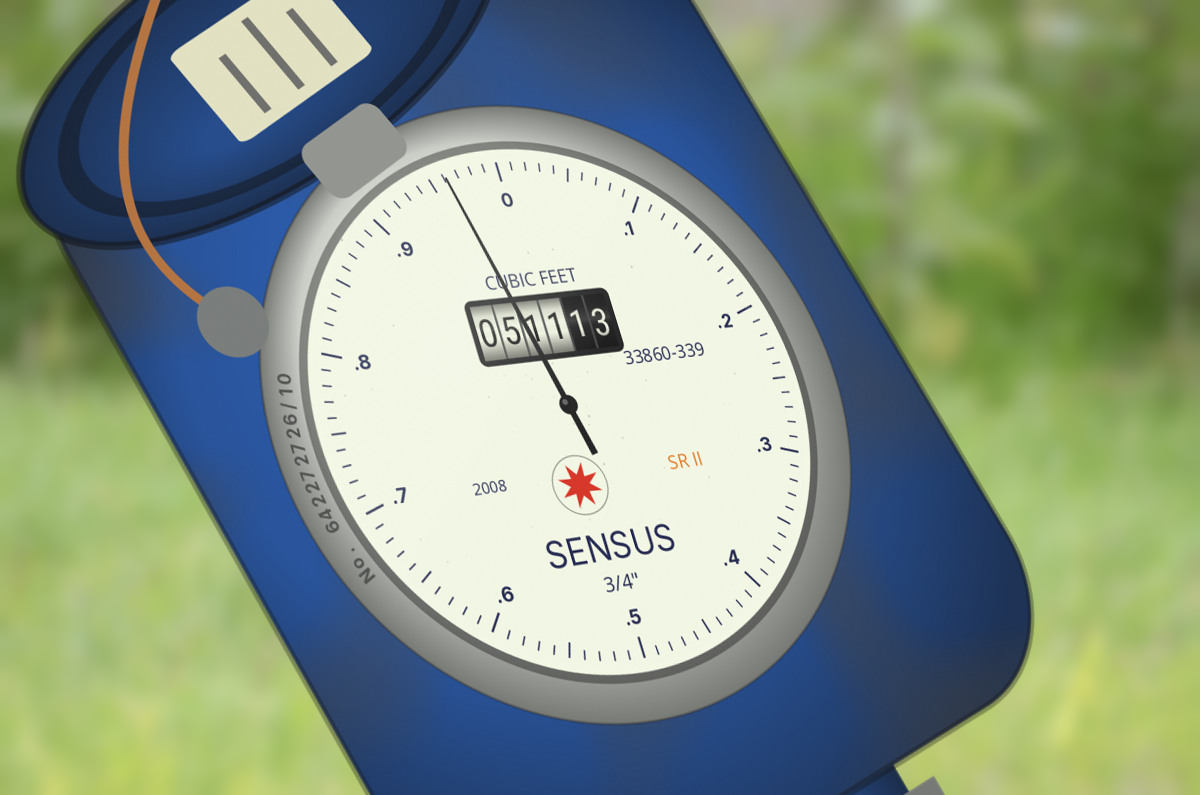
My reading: 51112.96 ft³
